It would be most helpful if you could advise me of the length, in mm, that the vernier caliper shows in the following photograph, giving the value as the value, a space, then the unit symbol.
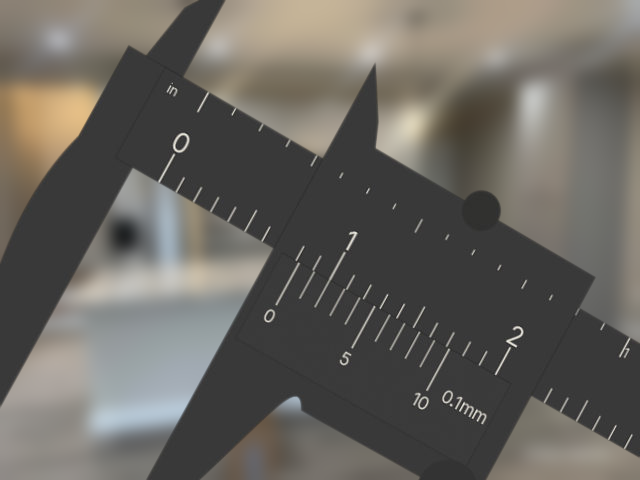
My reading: 8.2 mm
